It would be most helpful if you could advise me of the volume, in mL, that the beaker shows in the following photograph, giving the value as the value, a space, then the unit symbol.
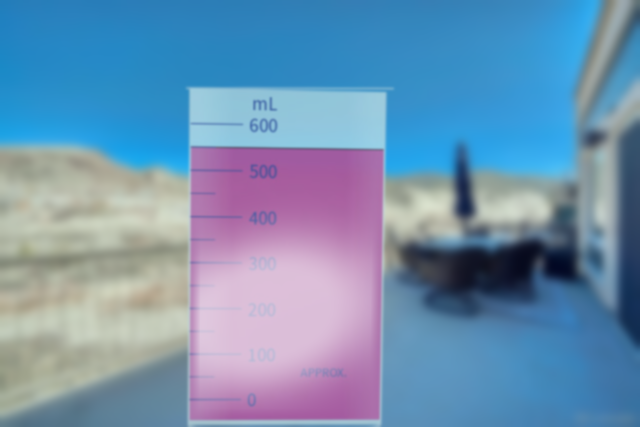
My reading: 550 mL
